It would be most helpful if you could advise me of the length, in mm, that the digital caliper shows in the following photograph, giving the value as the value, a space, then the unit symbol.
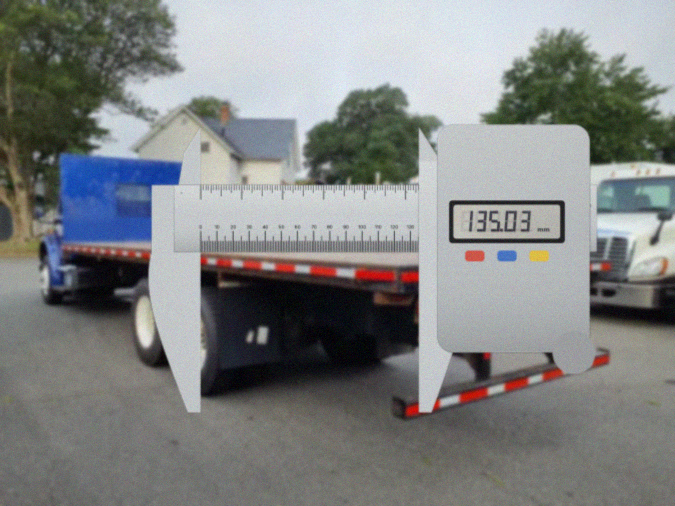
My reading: 135.03 mm
